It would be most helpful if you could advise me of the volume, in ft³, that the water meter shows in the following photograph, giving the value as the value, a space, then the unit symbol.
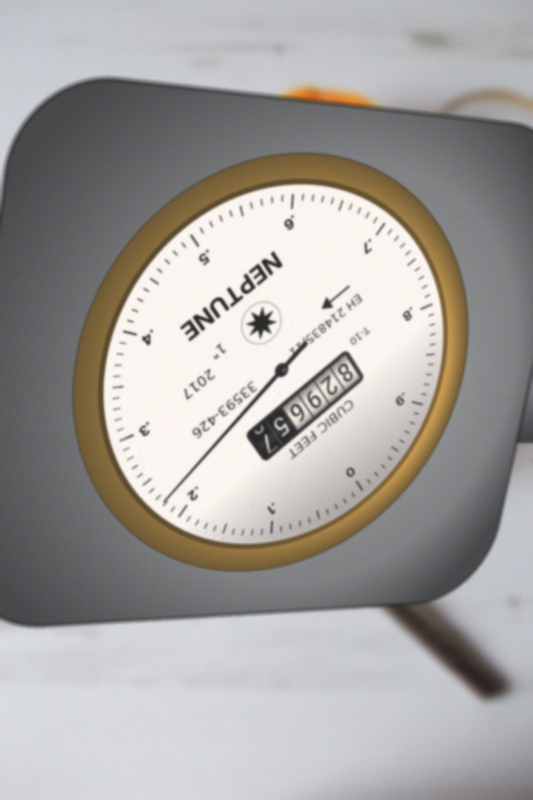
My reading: 829657.22 ft³
